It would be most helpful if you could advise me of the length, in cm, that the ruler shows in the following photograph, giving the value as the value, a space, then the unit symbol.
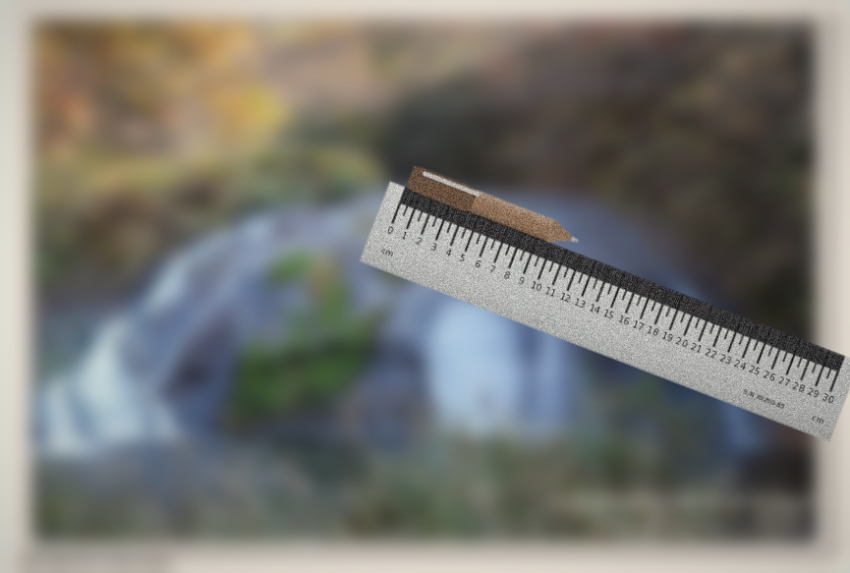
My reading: 11.5 cm
